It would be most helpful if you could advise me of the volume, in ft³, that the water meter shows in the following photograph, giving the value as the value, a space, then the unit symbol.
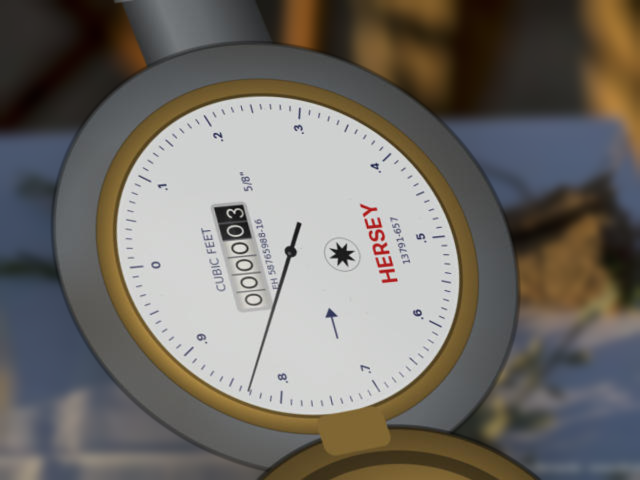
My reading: 2.83 ft³
